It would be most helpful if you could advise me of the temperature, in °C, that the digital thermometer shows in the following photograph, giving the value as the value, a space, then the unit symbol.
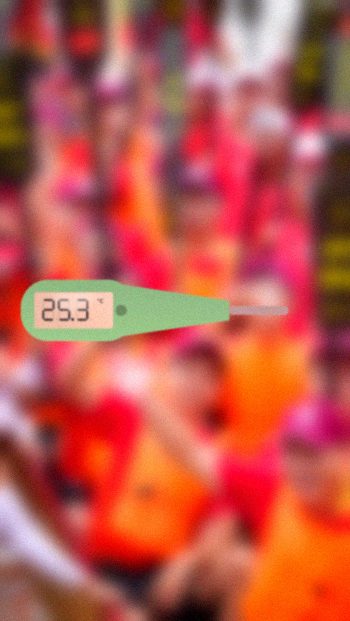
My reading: 25.3 °C
